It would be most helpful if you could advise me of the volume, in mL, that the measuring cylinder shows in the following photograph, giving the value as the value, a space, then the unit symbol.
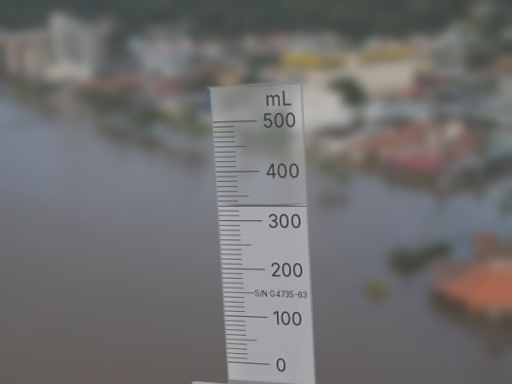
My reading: 330 mL
